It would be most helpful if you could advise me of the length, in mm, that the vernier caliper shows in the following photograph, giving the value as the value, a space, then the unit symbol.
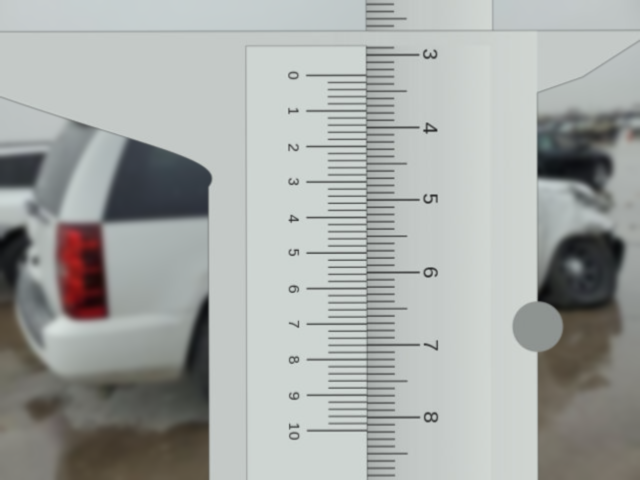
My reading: 32.8 mm
